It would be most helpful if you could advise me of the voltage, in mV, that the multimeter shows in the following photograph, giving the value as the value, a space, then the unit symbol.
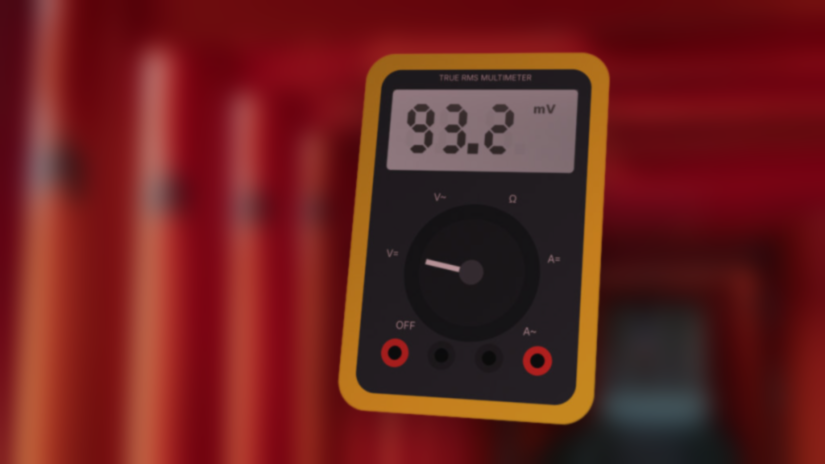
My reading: 93.2 mV
